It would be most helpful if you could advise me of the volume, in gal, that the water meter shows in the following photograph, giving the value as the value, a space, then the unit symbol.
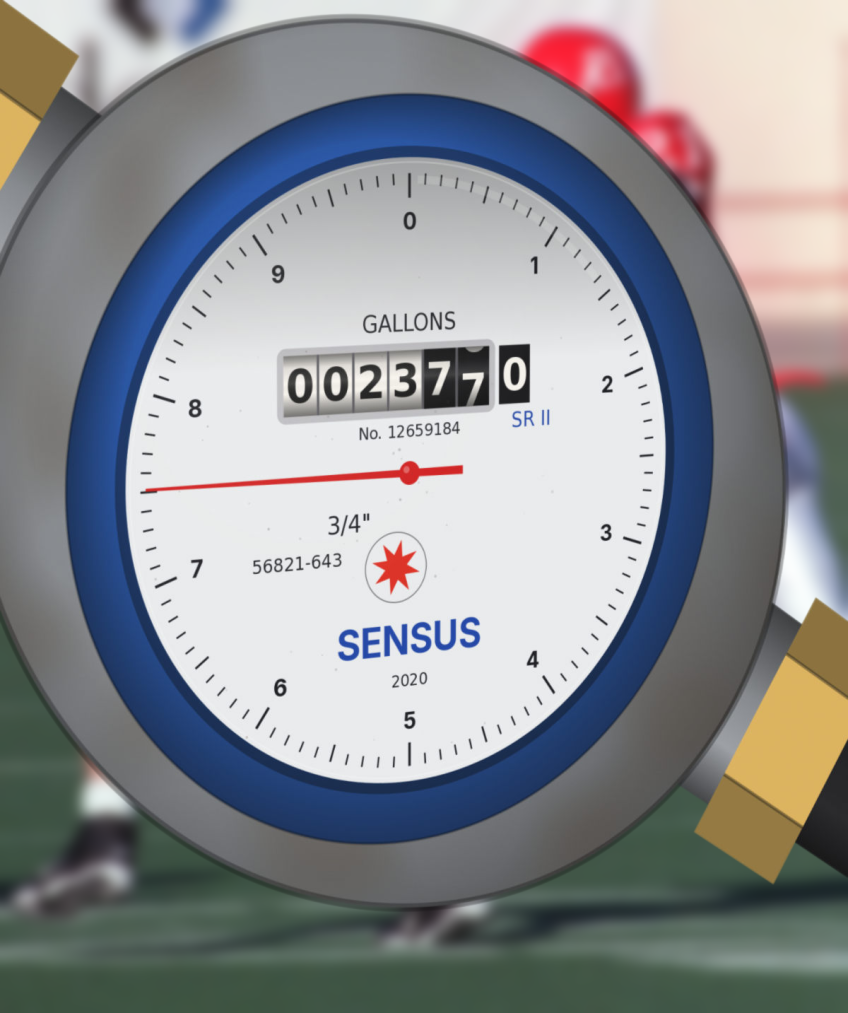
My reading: 23767.5 gal
